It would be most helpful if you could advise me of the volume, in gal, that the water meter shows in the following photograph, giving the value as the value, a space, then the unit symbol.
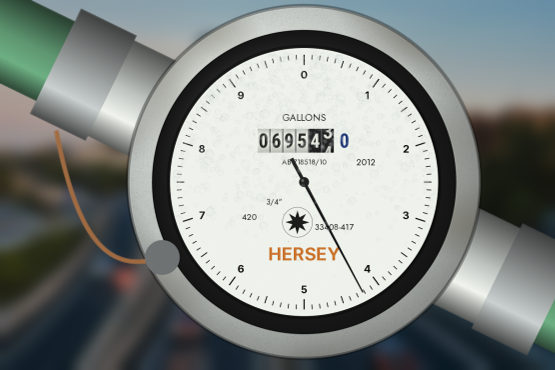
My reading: 695434.2 gal
